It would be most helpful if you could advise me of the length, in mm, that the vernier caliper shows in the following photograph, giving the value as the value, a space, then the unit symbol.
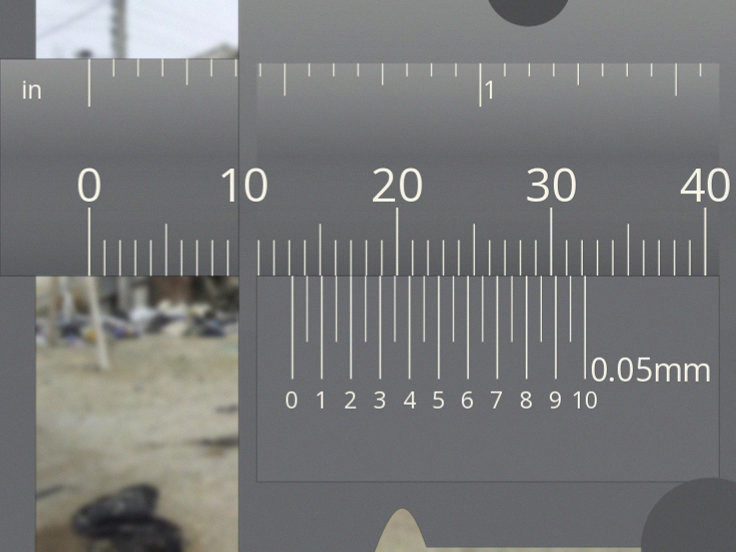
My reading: 13.2 mm
